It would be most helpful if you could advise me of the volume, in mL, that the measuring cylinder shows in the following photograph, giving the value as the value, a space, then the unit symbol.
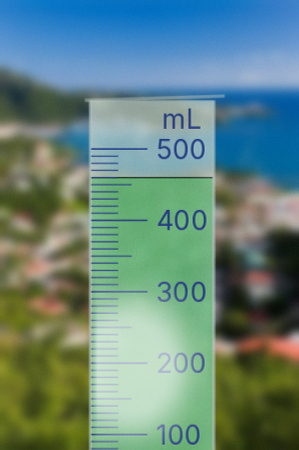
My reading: 460 mL
